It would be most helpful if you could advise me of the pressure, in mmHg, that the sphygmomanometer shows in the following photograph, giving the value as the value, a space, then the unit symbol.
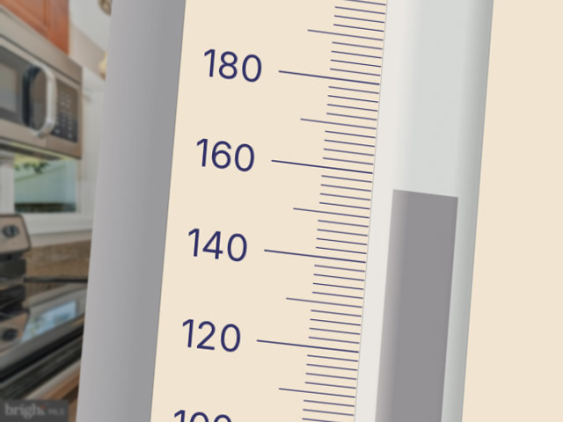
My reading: 157 mmHg
